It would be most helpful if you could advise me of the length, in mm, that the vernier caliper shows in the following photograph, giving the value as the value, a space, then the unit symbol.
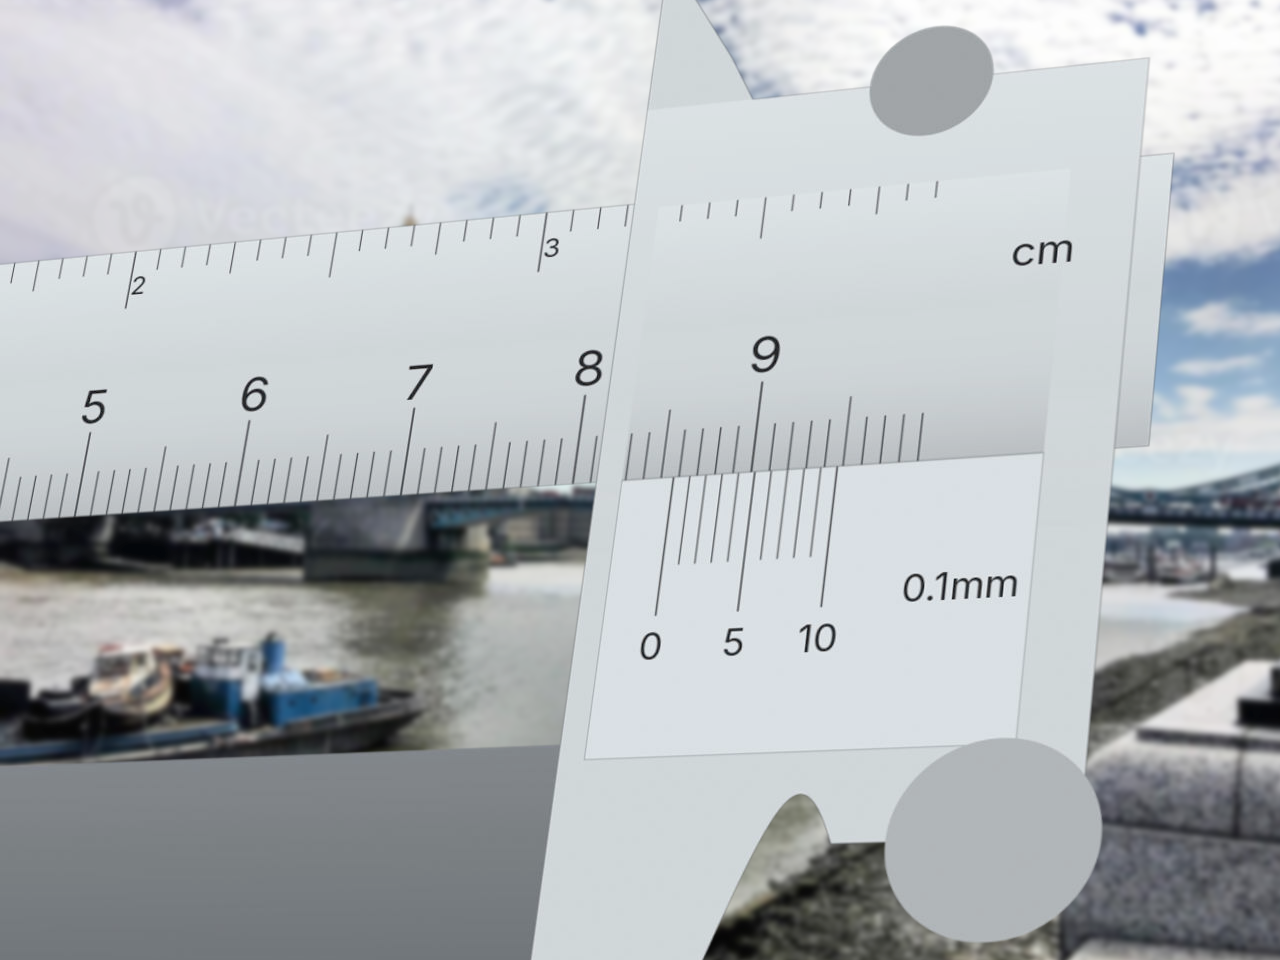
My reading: 85.7 mm
